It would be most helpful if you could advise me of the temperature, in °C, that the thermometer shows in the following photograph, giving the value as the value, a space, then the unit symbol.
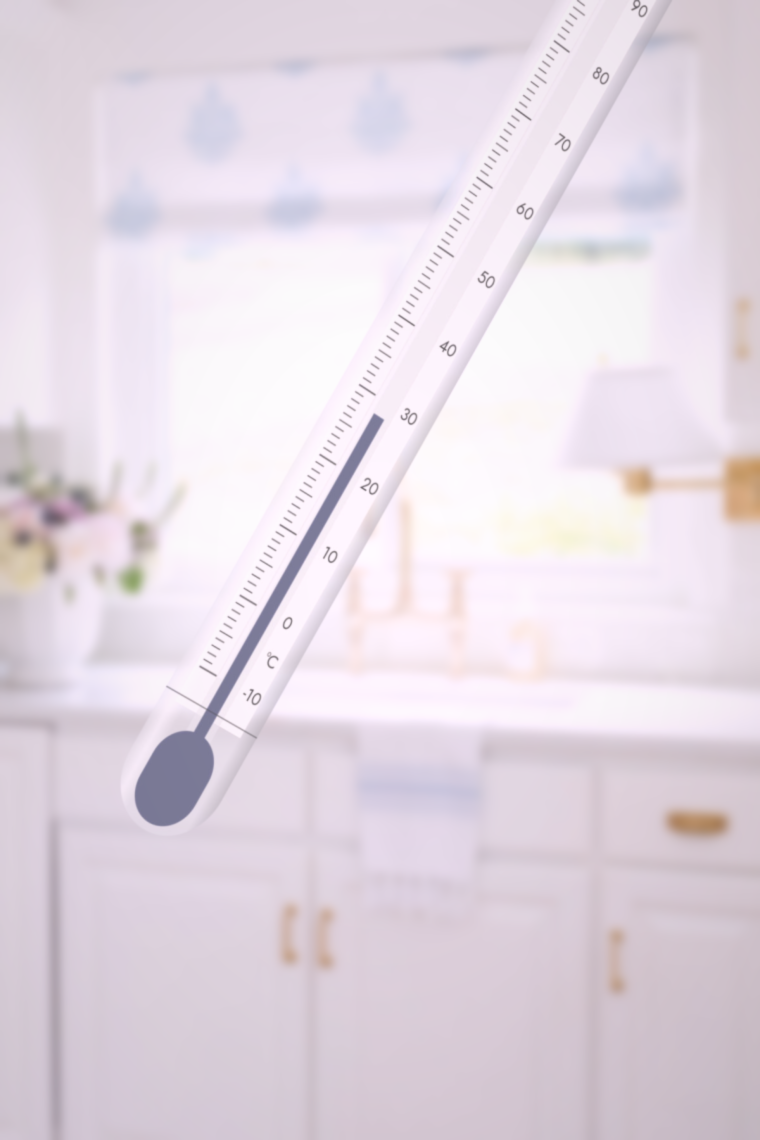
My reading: 28 °C
